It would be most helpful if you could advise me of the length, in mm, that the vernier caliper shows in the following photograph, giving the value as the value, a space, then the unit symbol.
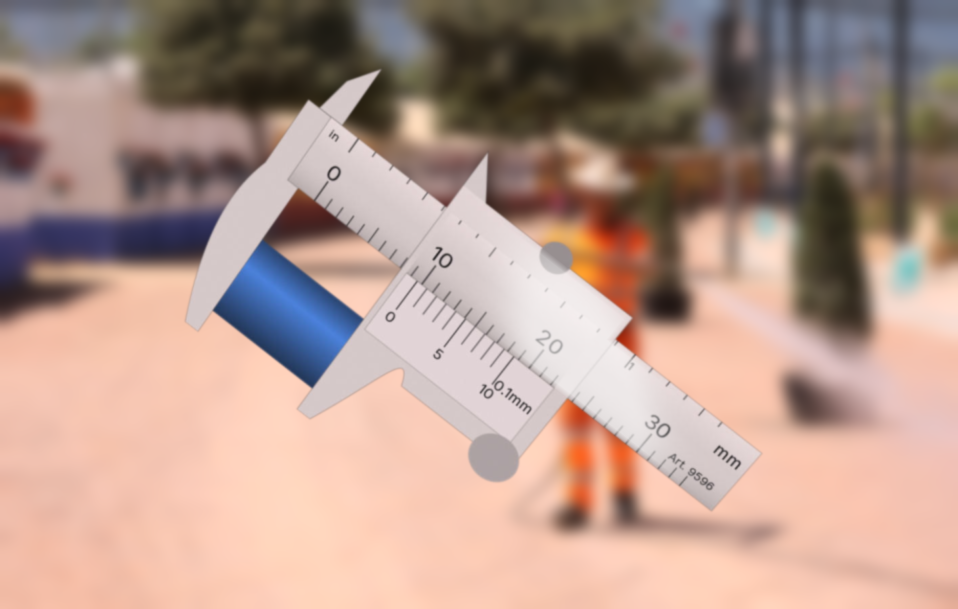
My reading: 9.6 mm
